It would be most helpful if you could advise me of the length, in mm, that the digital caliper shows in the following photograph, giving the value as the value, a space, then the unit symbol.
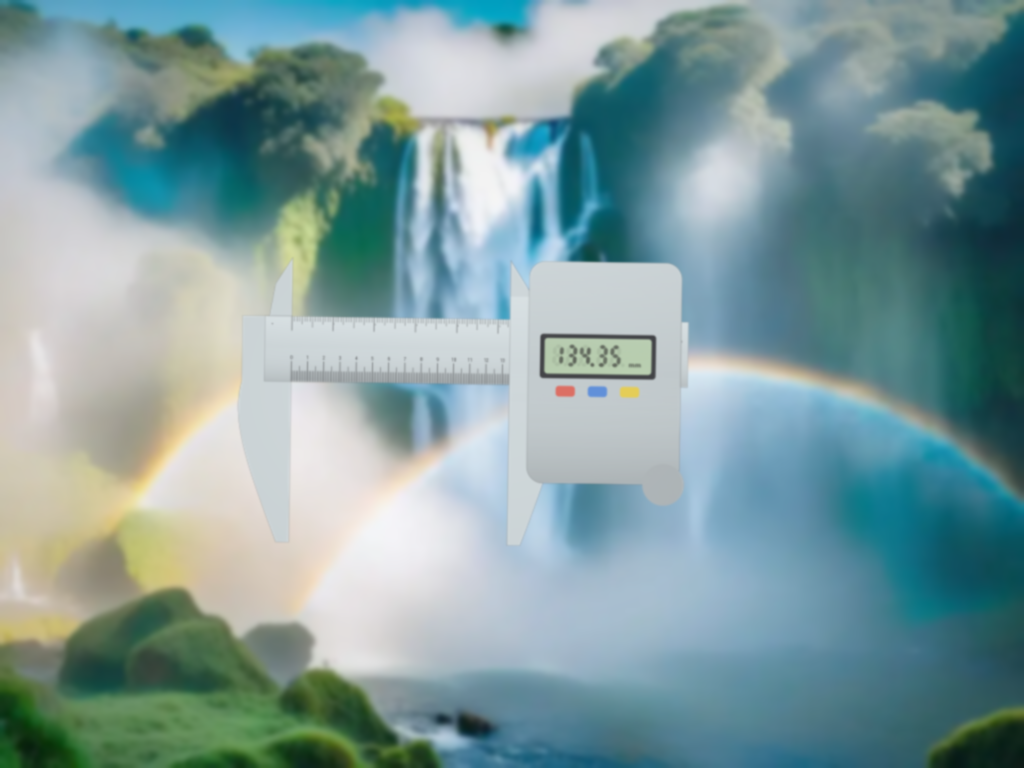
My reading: 134.35 mm
